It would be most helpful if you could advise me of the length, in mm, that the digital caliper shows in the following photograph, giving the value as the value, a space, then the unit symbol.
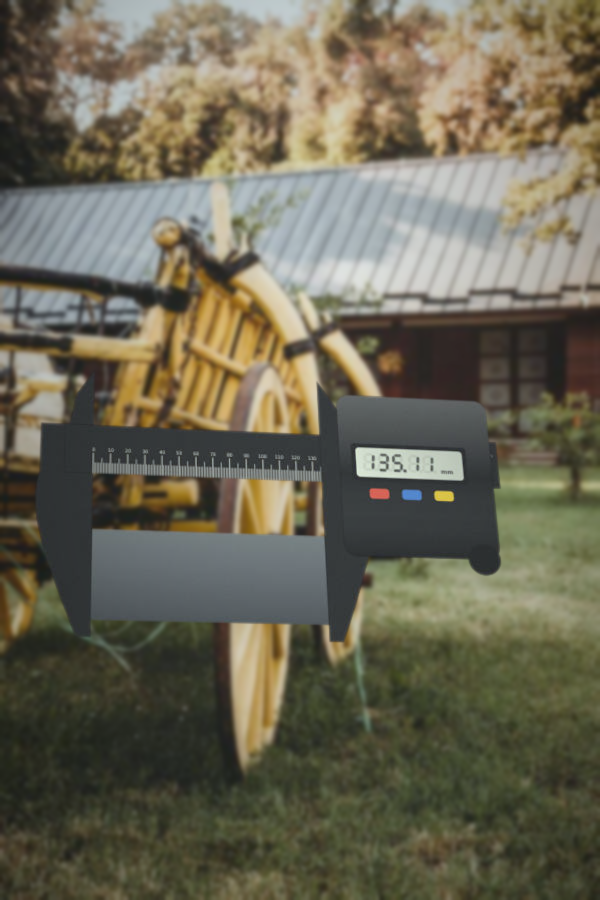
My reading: 135.11 mm
